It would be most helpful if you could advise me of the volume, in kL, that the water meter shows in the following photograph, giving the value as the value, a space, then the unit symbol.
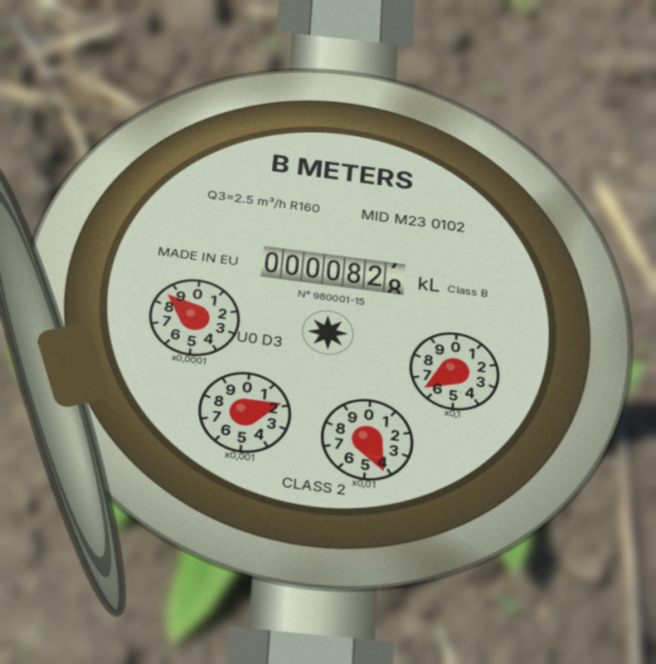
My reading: 827.6418 kL
